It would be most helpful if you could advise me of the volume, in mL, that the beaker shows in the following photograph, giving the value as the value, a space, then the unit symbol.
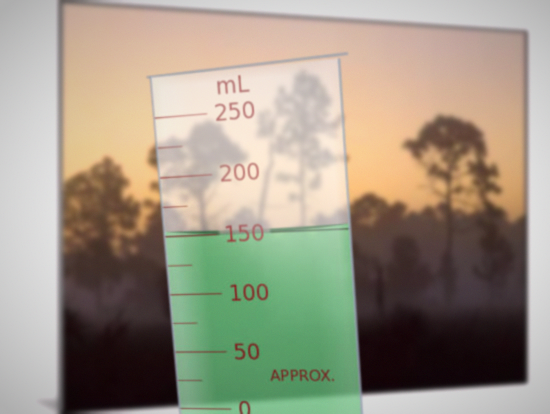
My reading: 150 mL
